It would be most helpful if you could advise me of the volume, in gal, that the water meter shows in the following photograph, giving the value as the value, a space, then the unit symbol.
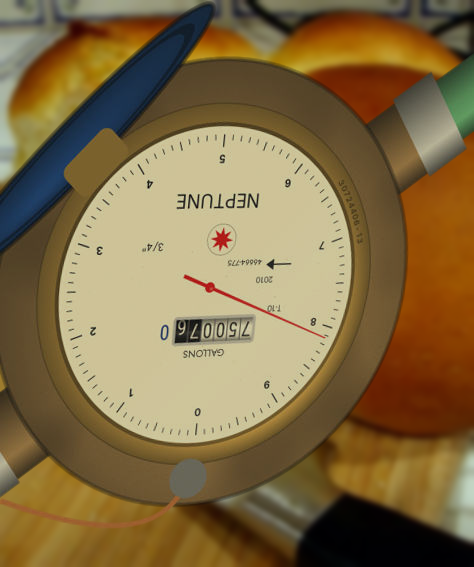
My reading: 7500758.1 gal
